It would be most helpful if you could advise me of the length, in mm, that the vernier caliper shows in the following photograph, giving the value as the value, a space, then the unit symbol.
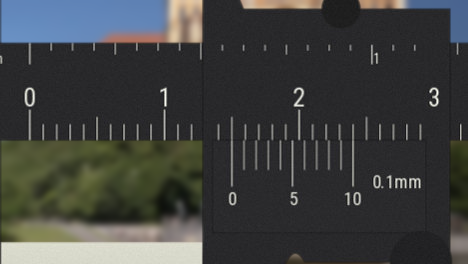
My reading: 15.0 mm
